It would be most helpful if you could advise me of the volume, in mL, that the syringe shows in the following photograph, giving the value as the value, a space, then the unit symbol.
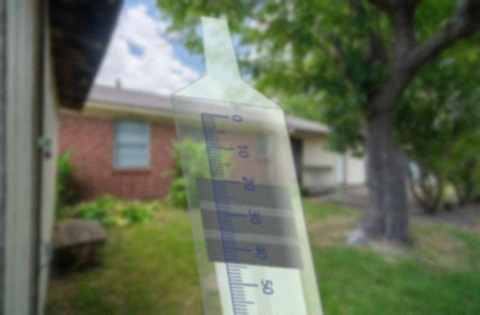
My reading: 20 mL
